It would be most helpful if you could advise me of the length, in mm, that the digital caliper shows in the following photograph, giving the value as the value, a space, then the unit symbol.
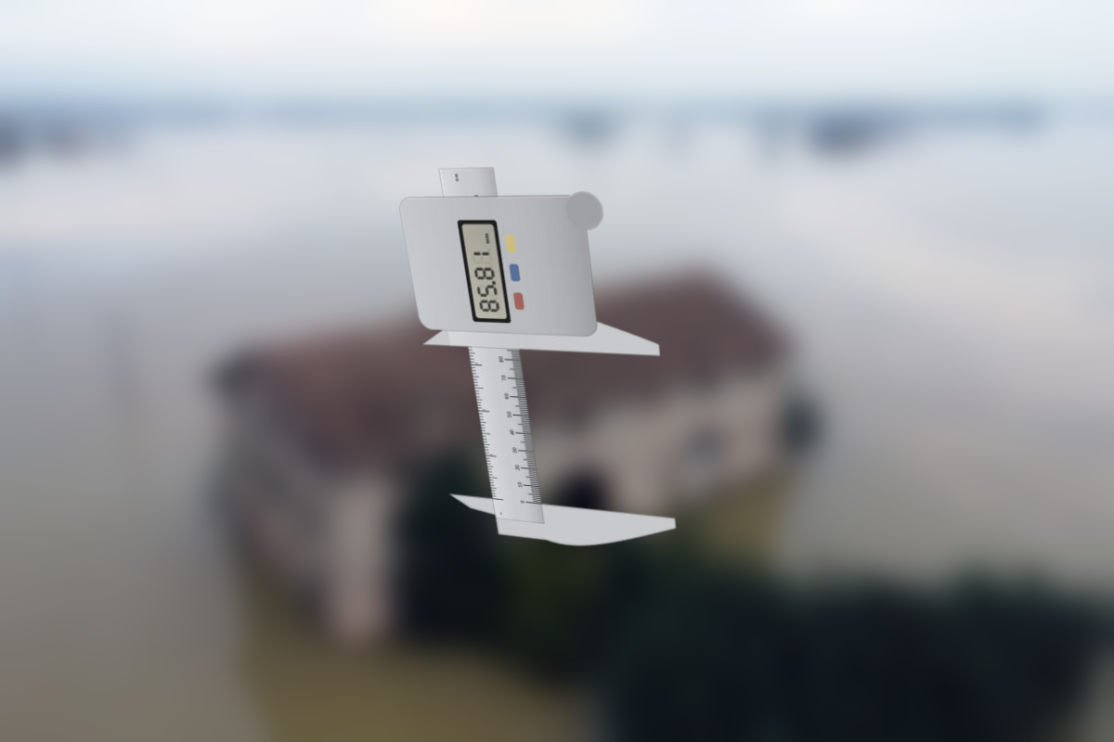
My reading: 85.81 mm
